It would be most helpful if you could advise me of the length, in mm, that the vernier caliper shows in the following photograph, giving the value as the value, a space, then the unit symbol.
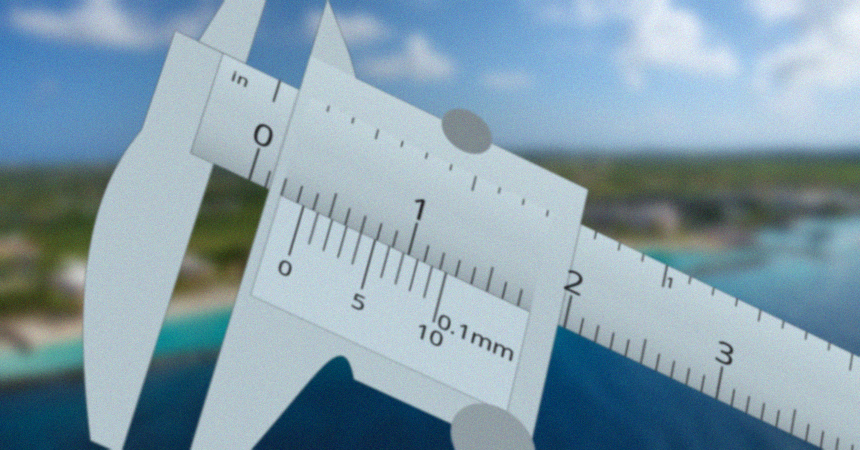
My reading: 3.4 mm
